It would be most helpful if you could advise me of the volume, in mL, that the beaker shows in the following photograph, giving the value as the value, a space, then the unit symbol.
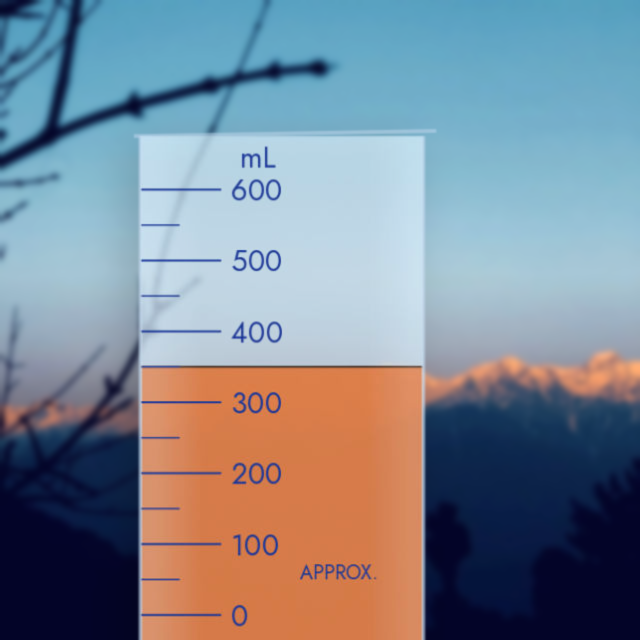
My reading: 350 mL
